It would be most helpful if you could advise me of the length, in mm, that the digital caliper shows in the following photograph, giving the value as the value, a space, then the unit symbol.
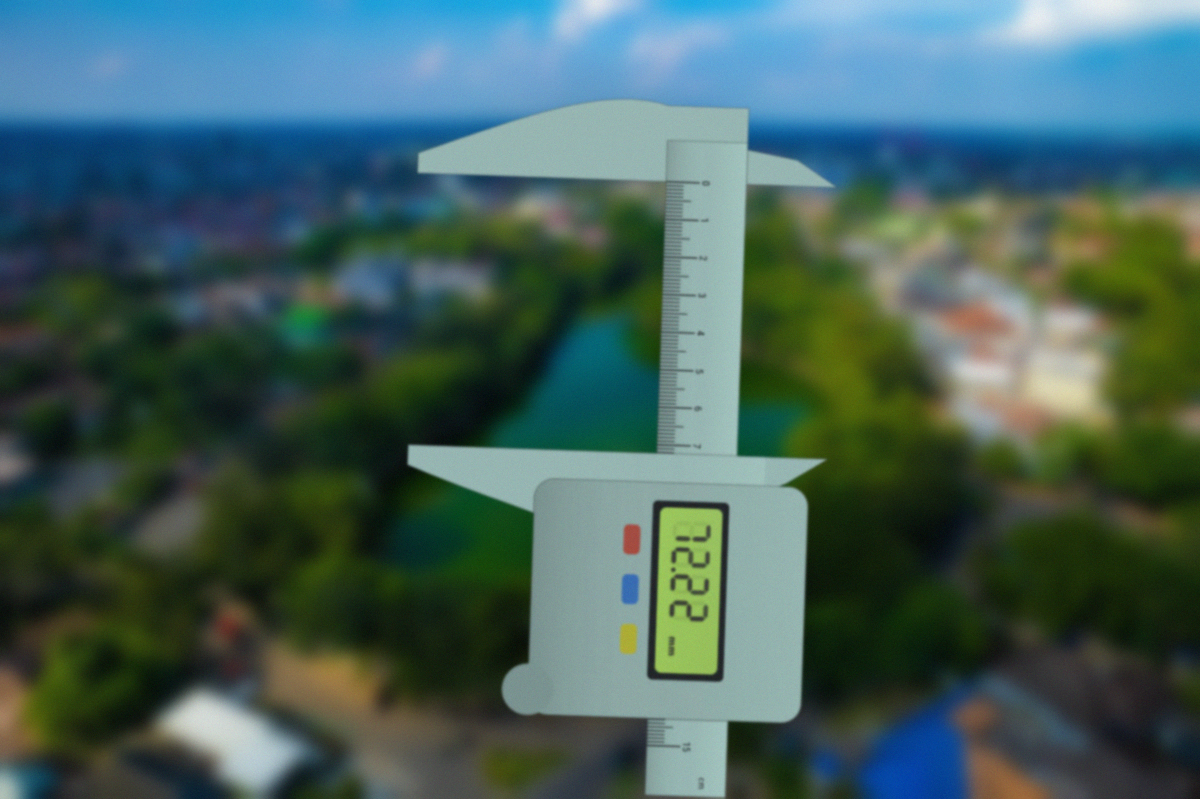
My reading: 72.22 mm
